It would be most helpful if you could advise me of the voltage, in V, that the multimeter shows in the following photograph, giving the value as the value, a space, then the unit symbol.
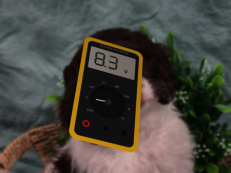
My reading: 8.3 V
